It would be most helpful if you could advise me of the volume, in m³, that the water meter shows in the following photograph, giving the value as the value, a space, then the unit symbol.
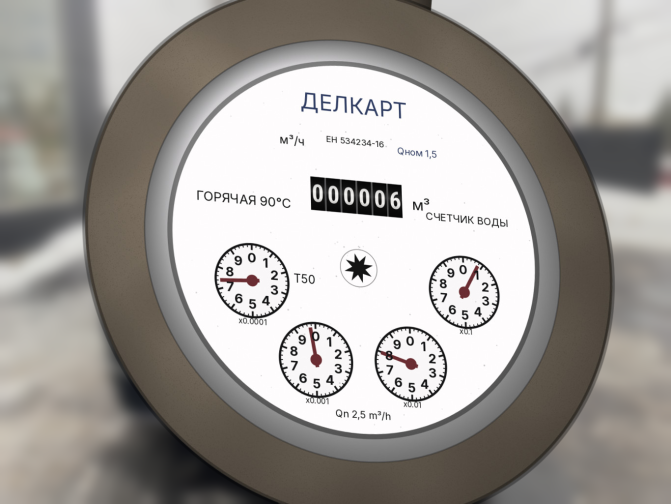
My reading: 6.0797 m³
